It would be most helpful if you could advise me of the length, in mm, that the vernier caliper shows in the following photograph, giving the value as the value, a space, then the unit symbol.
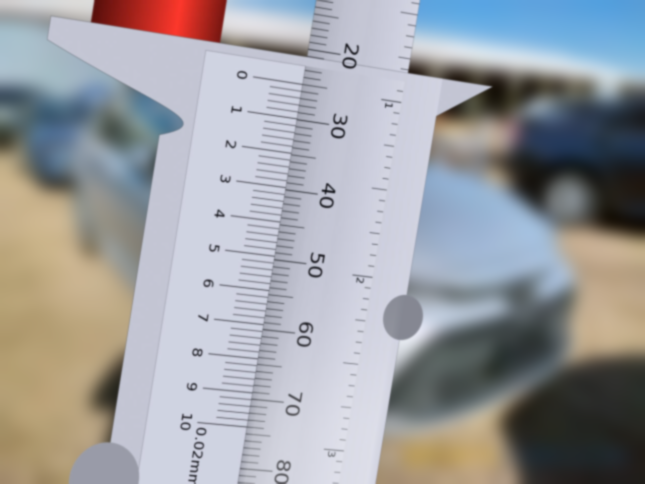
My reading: 25.0 mm
